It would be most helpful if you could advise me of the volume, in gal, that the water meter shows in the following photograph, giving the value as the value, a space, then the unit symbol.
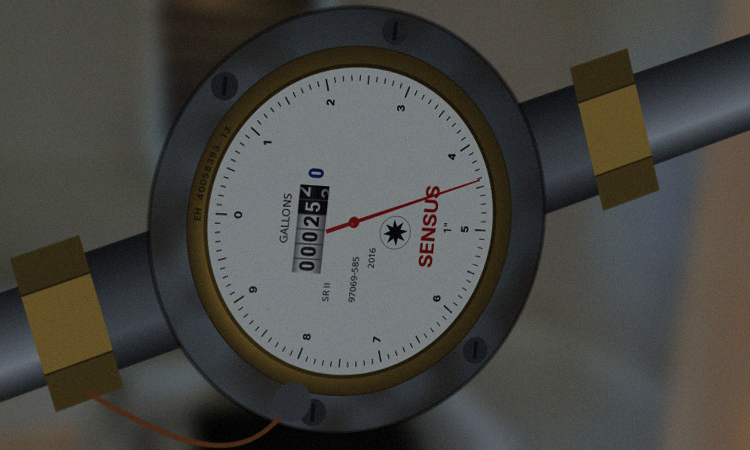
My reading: 2524.4 gal
